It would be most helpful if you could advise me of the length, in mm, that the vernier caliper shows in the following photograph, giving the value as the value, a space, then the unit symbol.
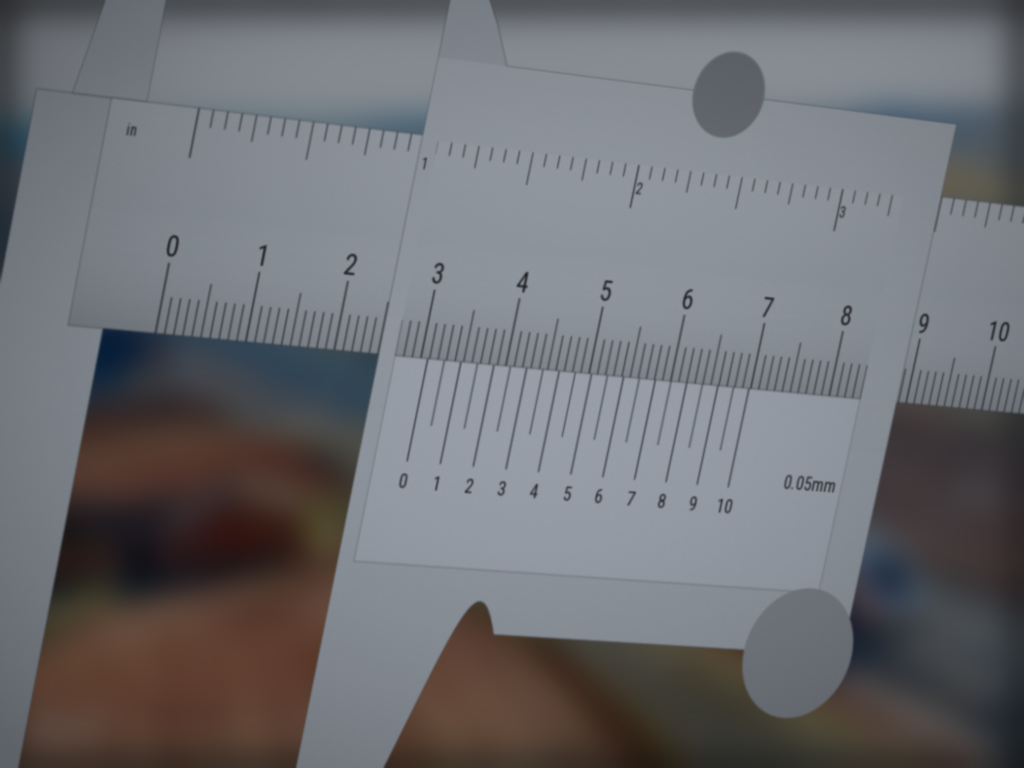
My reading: 30.8 mm
